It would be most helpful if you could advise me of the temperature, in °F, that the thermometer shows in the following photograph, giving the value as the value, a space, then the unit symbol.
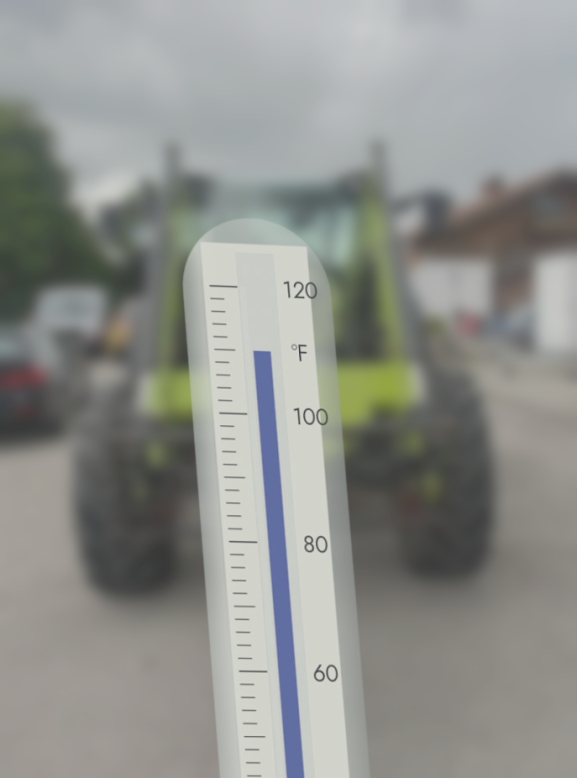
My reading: 110 °F
